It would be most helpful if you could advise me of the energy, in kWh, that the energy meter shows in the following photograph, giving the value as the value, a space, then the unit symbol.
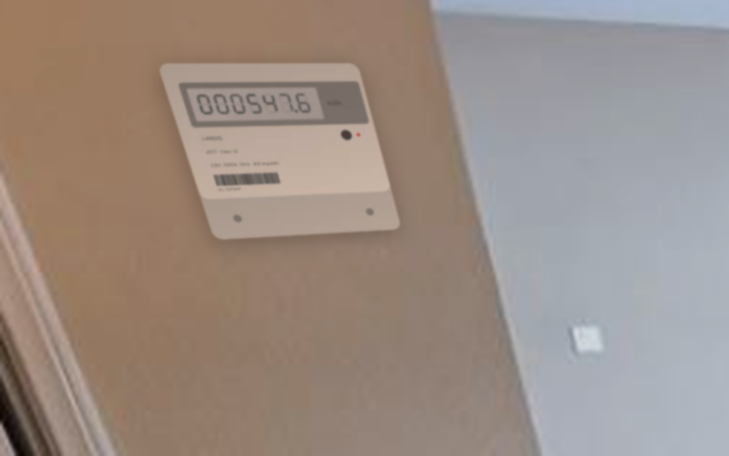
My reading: 547.6 kWh
